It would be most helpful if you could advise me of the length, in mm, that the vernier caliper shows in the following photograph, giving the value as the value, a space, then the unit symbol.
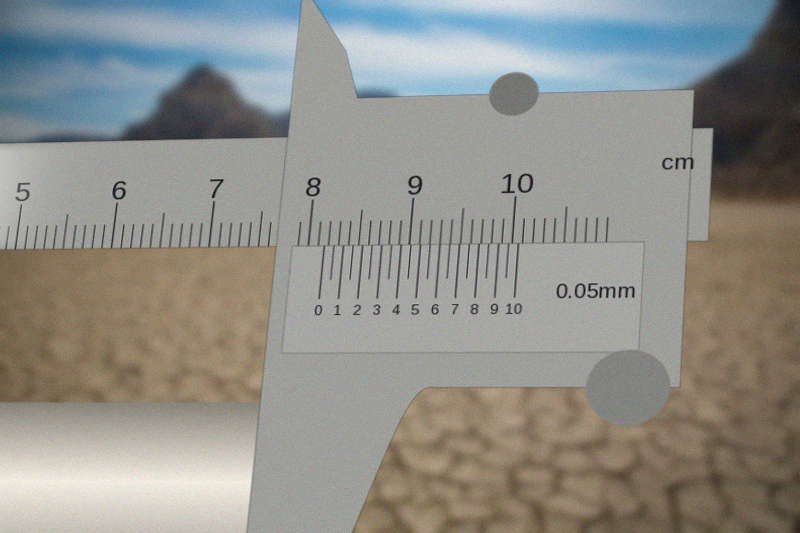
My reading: 81.6 mm
